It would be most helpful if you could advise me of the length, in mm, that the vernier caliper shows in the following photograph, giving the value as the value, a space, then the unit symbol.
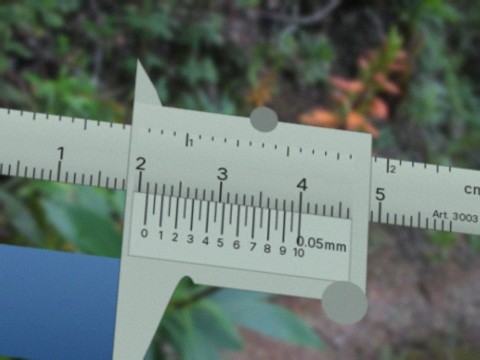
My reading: 21.0 mm
